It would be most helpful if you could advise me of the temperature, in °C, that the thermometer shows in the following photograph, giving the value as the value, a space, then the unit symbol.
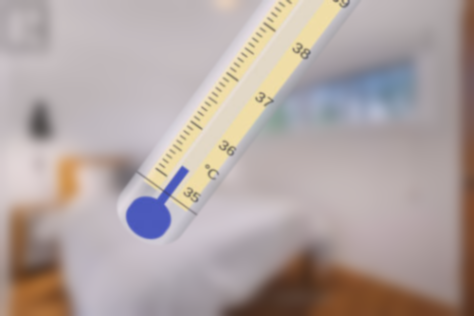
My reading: 35.3 °C
